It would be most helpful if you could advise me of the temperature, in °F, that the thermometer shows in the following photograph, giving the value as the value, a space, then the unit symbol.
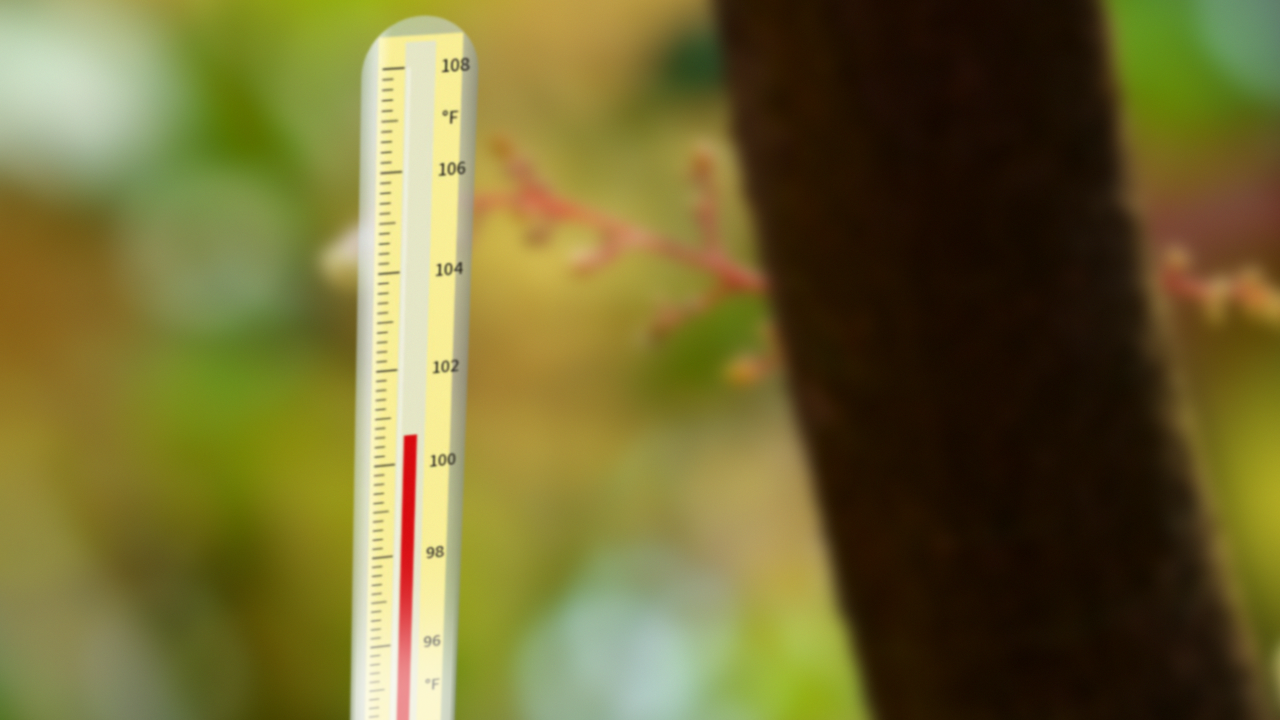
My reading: 100.6 °F
